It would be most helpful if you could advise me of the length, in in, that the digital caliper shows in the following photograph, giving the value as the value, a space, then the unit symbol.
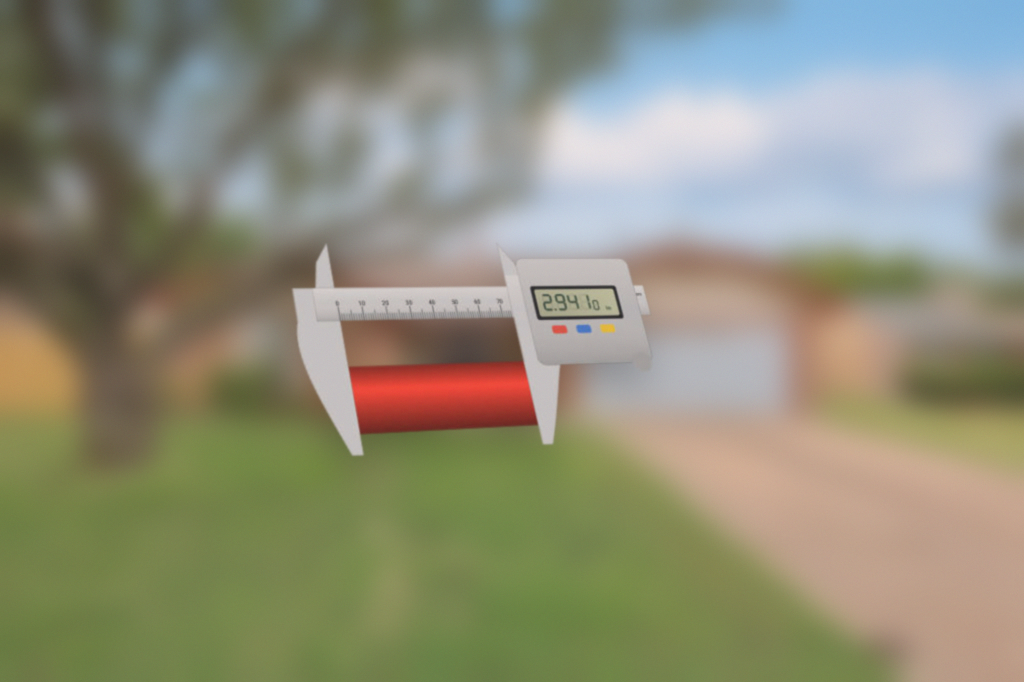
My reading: 2.9410 in
